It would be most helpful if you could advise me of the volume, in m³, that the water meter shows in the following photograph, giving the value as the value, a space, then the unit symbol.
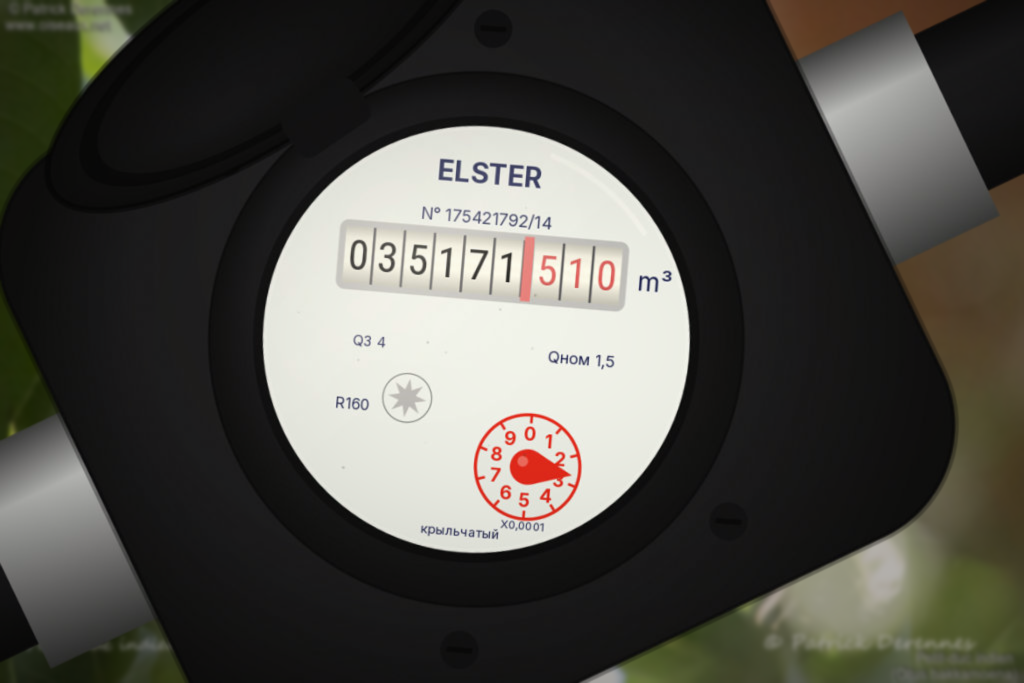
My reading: 35171.5102 m³
